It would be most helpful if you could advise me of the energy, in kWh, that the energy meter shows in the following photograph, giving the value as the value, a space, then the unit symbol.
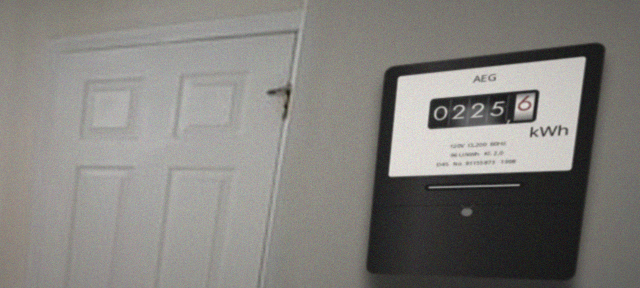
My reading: 225.6 kWh
